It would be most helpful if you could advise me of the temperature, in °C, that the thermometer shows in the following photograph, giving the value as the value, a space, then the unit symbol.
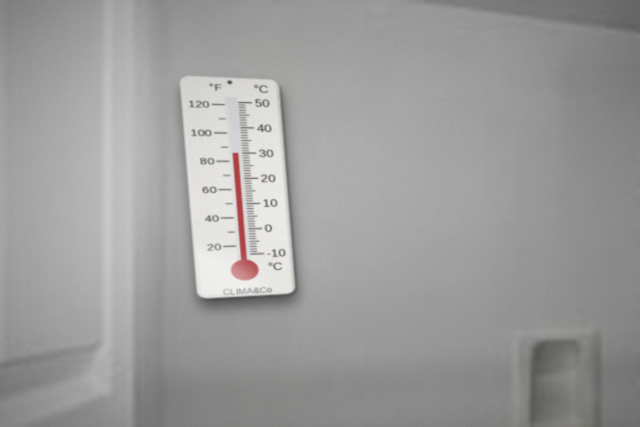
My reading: 30 °C
